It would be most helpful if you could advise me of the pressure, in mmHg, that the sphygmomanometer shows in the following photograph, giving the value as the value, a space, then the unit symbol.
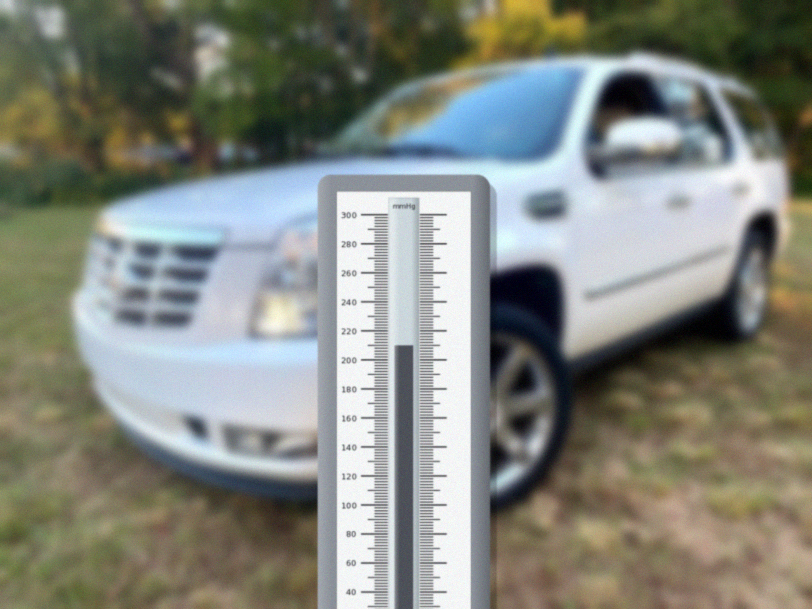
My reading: 210 mmHg
